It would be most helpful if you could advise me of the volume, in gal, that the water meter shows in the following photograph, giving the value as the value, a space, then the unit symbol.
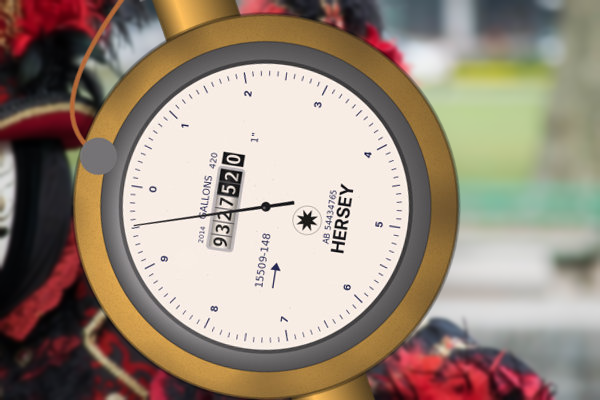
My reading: 9327519.5 gal
